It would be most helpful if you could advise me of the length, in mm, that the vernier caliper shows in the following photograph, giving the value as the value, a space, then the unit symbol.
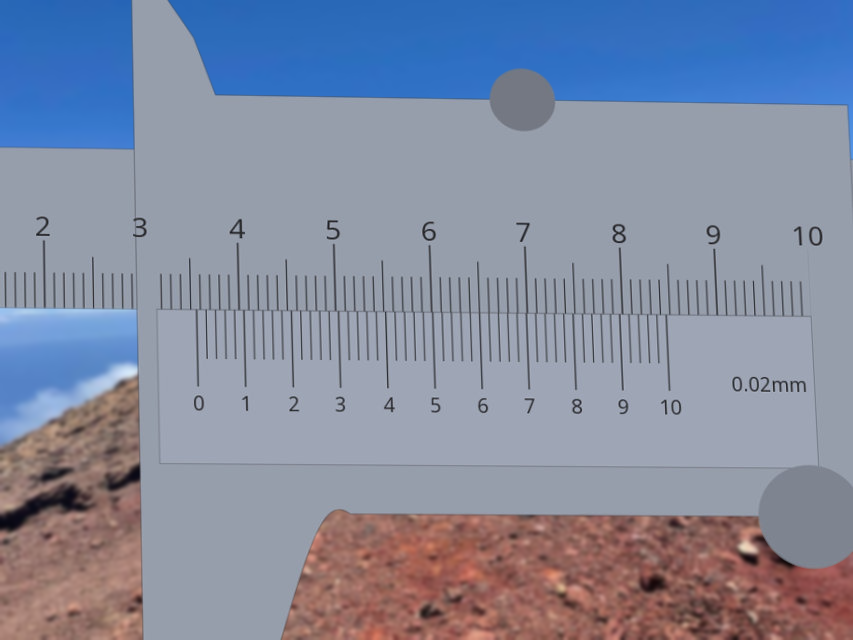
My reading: 35.6 mm
